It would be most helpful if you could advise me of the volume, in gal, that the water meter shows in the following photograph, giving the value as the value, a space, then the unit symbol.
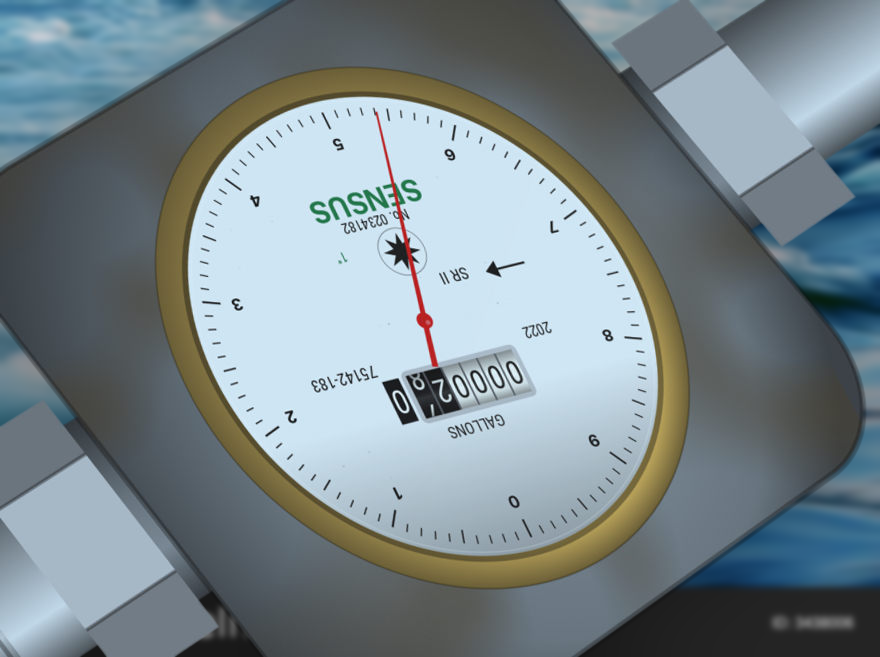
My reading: 275.4 gal
